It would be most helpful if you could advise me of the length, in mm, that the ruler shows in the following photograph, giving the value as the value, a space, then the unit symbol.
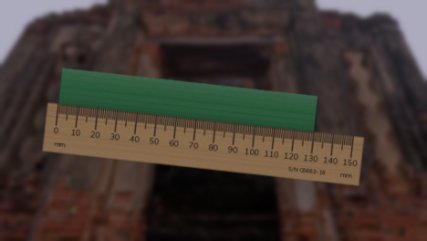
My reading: 130 mm
